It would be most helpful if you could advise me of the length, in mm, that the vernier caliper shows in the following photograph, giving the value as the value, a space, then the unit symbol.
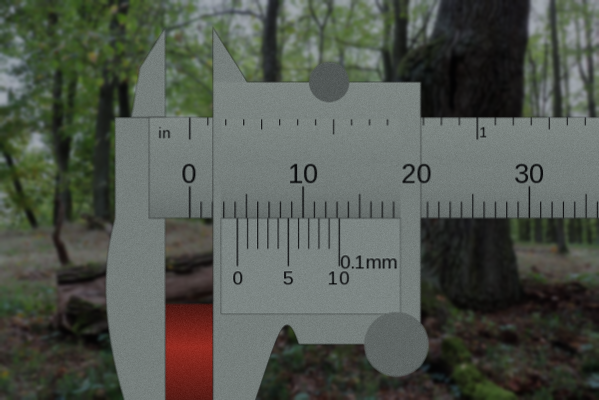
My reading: 4.2 mm
